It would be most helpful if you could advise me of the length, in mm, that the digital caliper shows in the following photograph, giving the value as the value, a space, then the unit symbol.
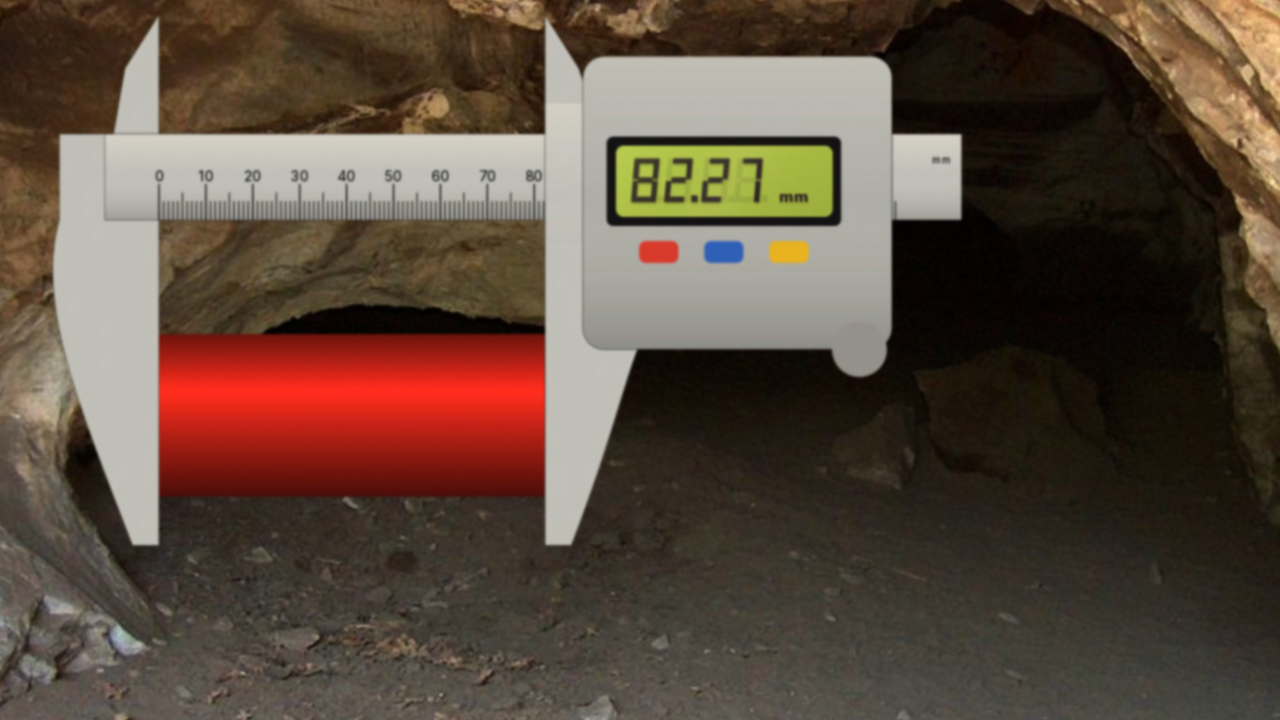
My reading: 82.27 mm
